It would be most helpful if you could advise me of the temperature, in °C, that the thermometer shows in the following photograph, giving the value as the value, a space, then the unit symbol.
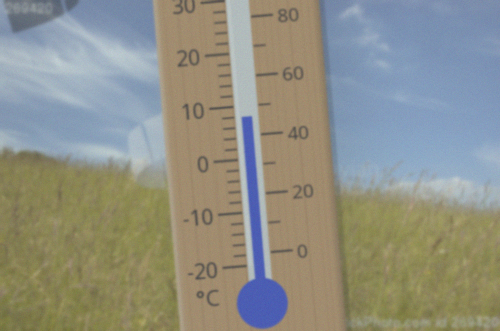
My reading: 8 °C
